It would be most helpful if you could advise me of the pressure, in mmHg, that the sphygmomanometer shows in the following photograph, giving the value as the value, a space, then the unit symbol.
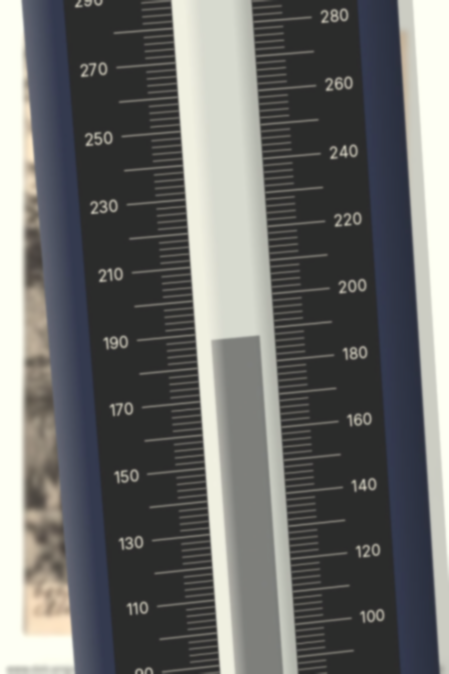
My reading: 188 mmHg
